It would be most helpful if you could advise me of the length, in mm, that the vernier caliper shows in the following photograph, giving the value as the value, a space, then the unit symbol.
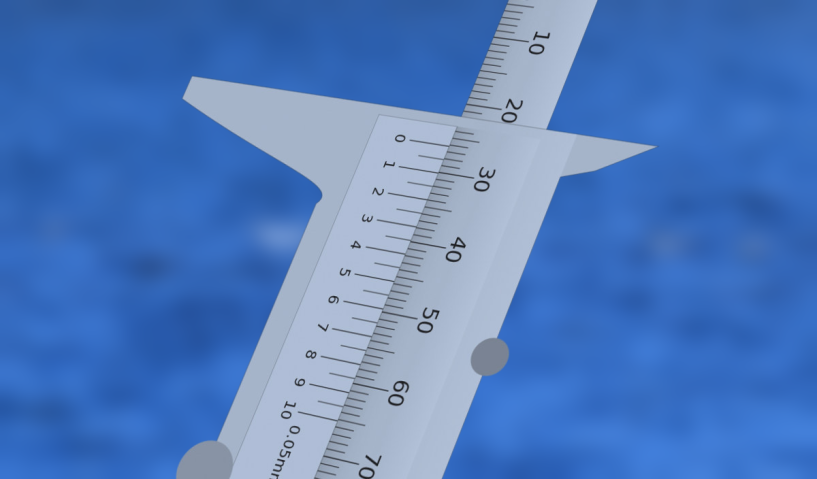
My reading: 26.2 mm
